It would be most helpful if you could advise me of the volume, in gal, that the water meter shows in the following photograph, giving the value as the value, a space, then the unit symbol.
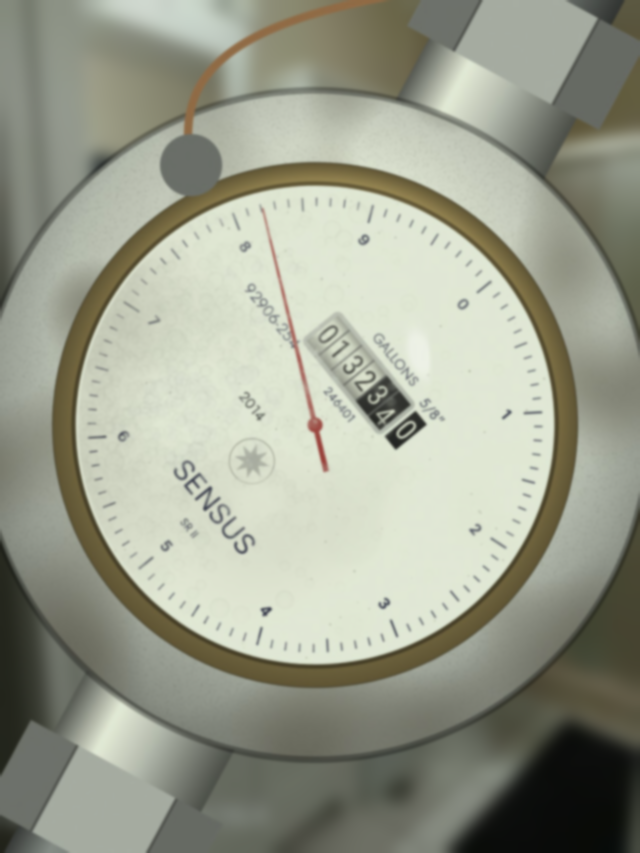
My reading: 132338.2 gal
